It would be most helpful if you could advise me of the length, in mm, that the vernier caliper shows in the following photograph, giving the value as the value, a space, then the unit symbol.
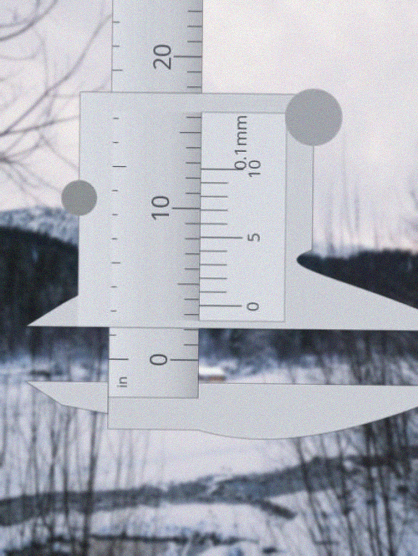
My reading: 3.6 mm
